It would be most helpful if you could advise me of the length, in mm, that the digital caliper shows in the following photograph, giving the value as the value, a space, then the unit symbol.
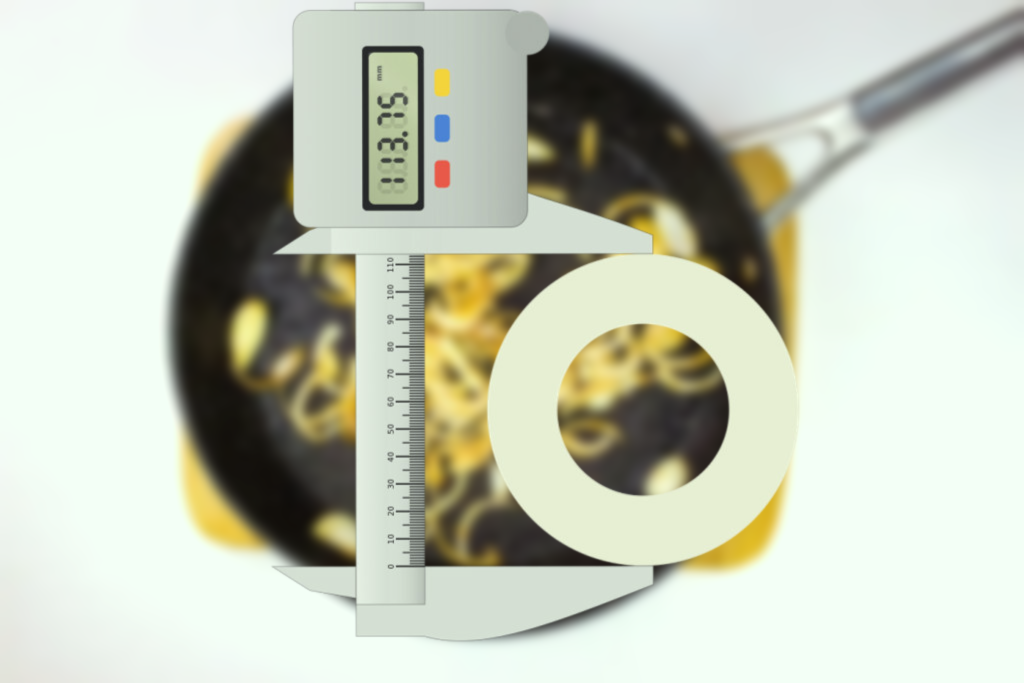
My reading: 113.75 mm
